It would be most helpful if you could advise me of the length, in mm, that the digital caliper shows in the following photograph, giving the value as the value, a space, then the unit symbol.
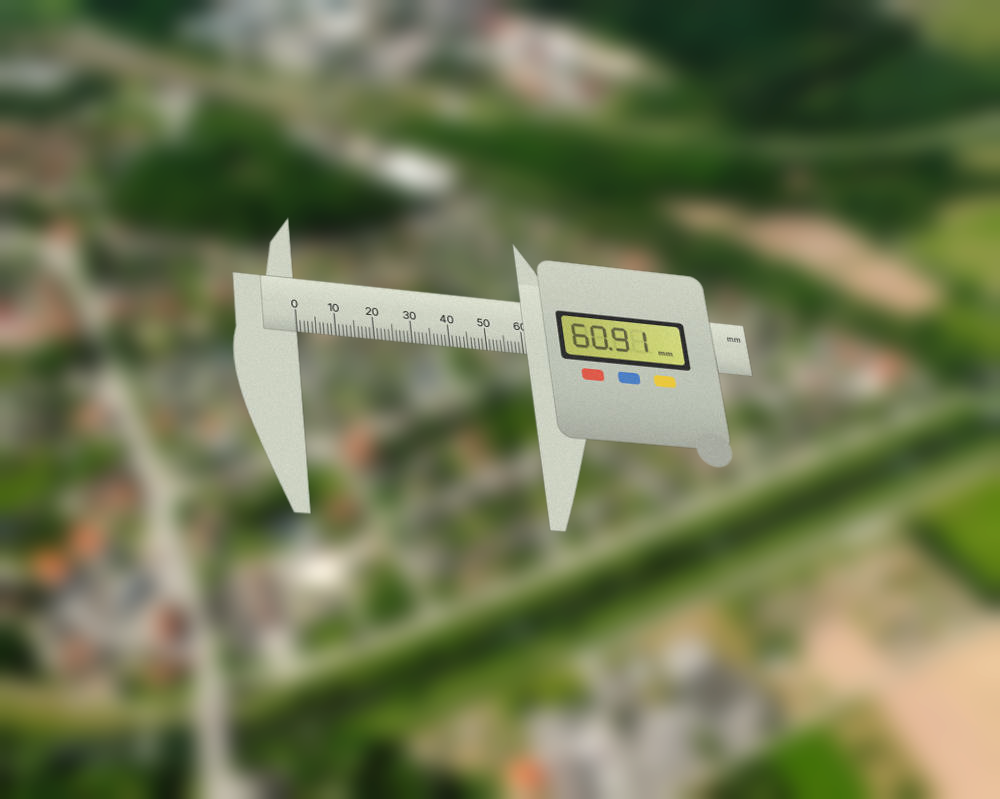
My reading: 60.91 mm
